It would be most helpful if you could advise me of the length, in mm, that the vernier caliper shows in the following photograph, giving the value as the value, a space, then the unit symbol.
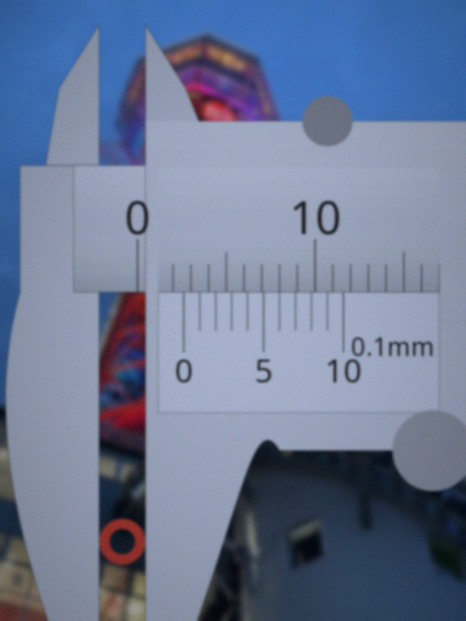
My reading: 2.6 mm
